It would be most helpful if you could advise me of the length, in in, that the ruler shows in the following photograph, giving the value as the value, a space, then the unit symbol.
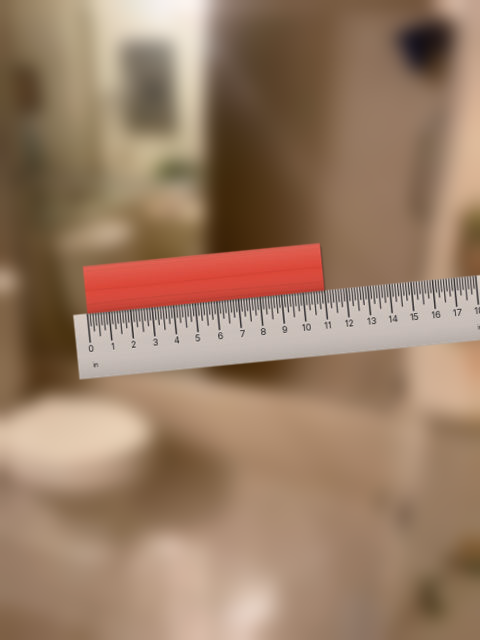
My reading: 11 in
